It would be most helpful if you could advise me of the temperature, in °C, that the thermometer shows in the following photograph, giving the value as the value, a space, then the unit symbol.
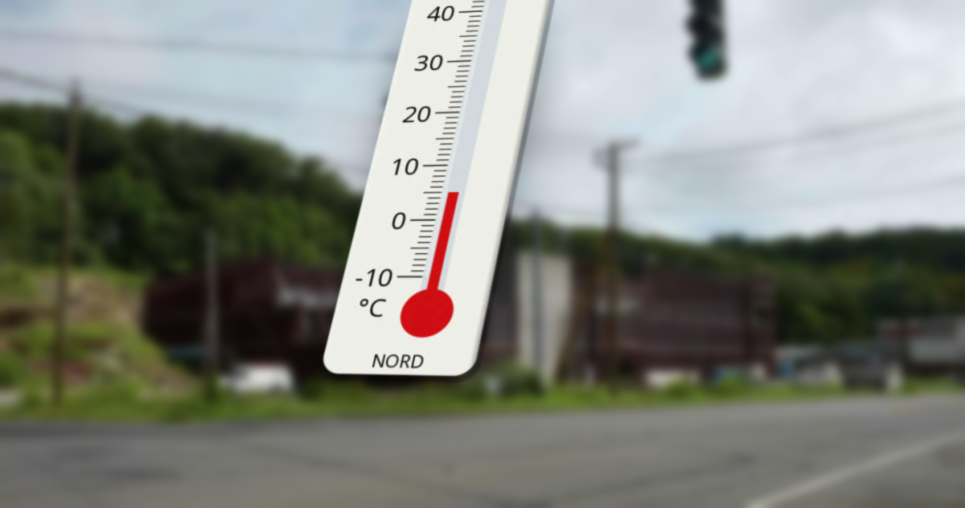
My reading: 5 °C
